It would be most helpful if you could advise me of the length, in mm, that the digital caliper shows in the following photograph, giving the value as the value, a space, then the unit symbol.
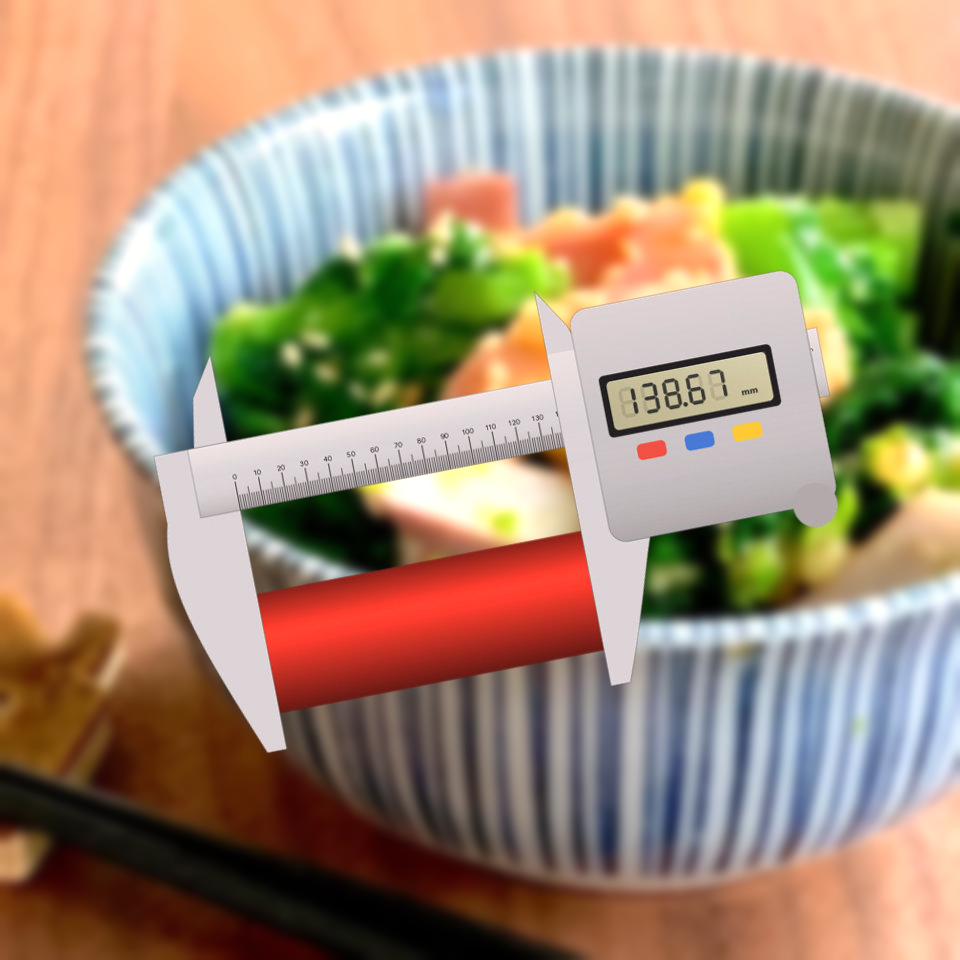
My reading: 138.67 mm
